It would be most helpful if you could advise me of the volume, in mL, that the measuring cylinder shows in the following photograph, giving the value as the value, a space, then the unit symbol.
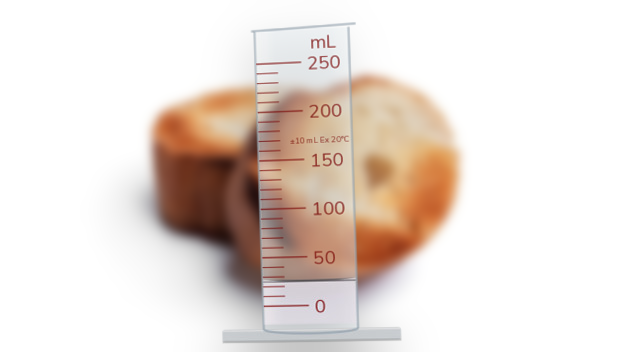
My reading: 25 mL
